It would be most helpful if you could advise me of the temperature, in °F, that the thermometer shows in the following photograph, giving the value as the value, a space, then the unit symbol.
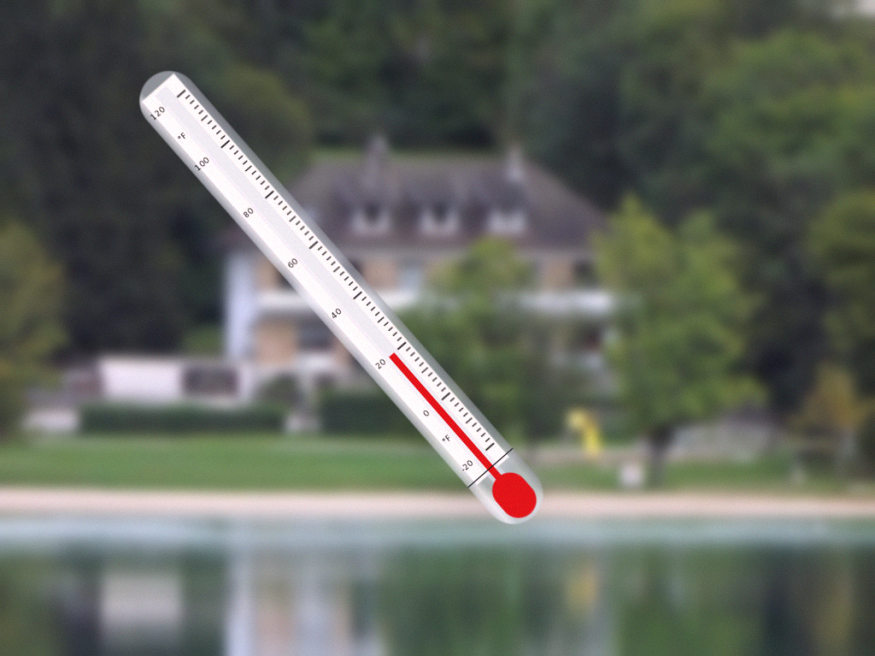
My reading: 20 °F
